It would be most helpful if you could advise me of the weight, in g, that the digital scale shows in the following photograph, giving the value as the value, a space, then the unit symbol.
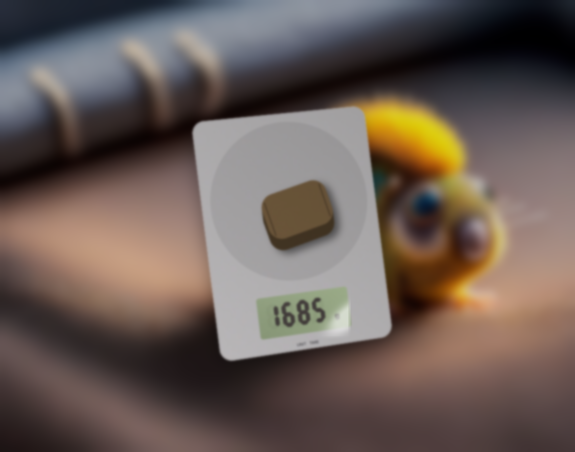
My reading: 1685 g
